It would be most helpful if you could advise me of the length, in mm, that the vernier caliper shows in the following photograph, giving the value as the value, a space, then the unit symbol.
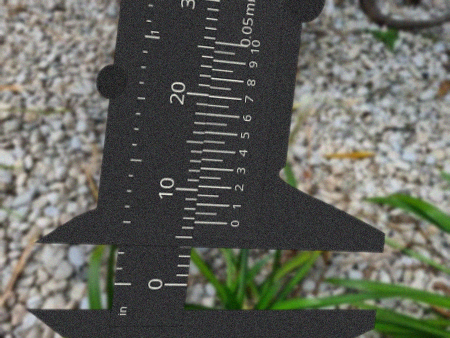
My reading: 6.6 mm
